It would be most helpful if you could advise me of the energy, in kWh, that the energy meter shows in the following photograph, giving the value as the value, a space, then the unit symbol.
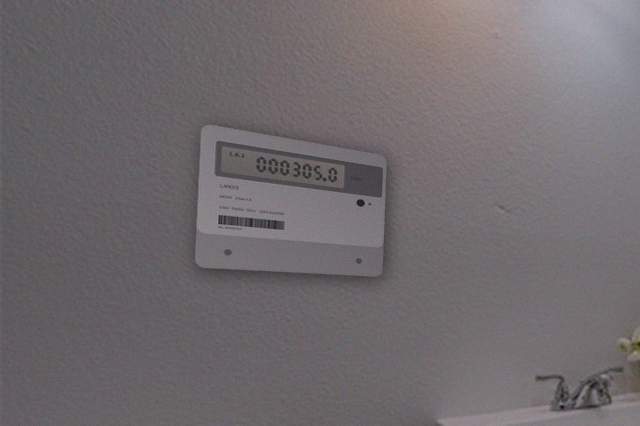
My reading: 305.0 kWh
